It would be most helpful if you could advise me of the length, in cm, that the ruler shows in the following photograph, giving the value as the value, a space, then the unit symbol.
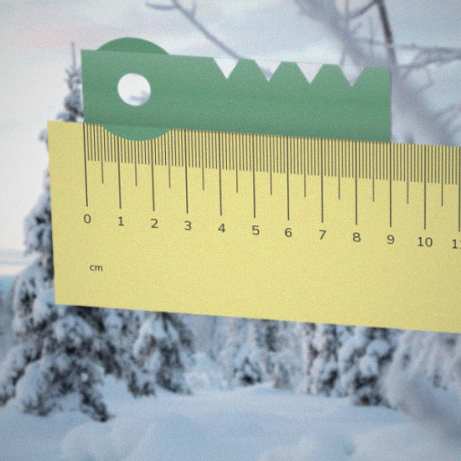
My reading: 9 cm
